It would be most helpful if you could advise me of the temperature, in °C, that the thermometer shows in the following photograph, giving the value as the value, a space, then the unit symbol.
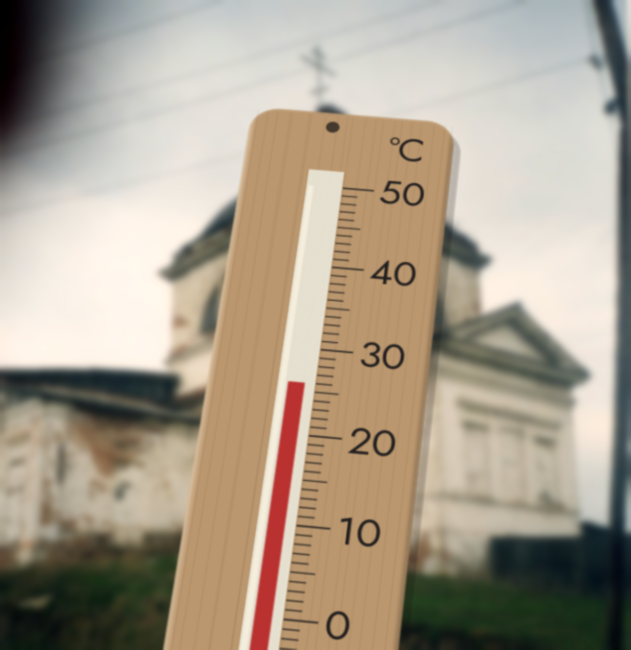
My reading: 26 °C
